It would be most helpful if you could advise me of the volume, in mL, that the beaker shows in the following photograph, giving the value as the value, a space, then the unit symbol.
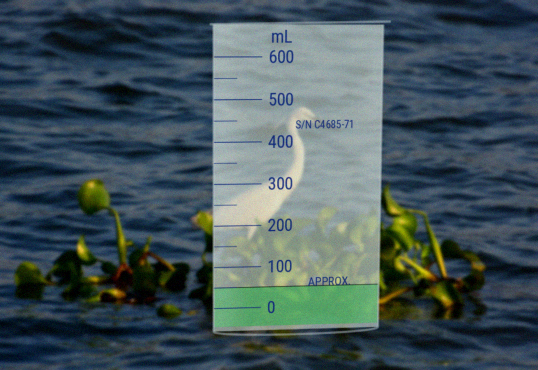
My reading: 50 mL
